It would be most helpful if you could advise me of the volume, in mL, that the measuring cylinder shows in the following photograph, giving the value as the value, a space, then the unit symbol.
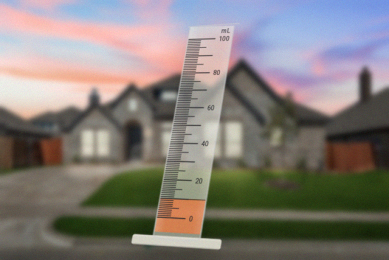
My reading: 10 mL
